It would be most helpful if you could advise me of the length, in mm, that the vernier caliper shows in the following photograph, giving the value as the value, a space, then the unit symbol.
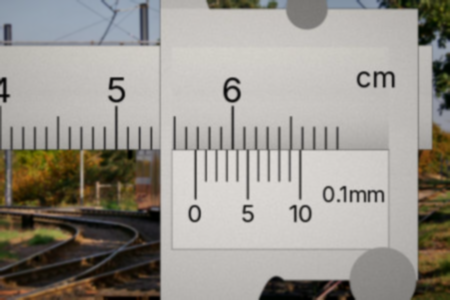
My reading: 56.8 mm
